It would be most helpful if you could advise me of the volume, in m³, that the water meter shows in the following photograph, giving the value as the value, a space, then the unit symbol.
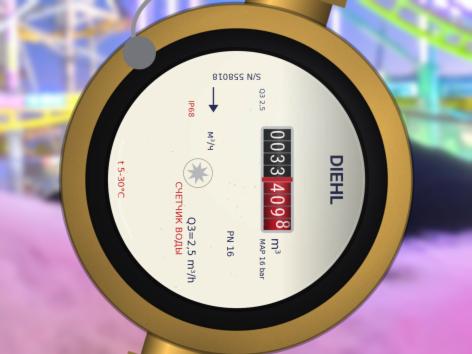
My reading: 33.4098 m³
